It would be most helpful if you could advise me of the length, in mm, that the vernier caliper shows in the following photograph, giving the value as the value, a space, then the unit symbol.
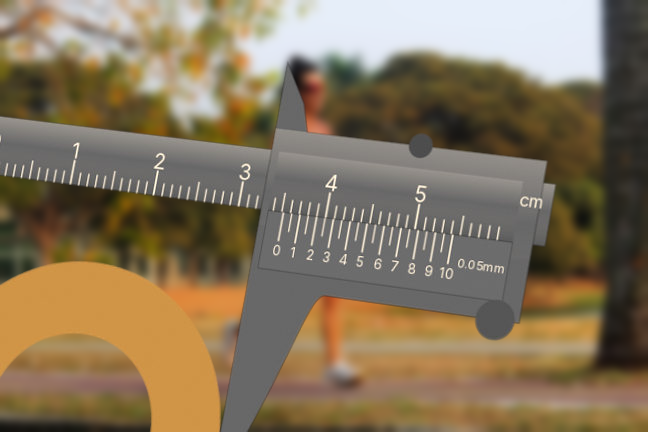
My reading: 35.2 mm
